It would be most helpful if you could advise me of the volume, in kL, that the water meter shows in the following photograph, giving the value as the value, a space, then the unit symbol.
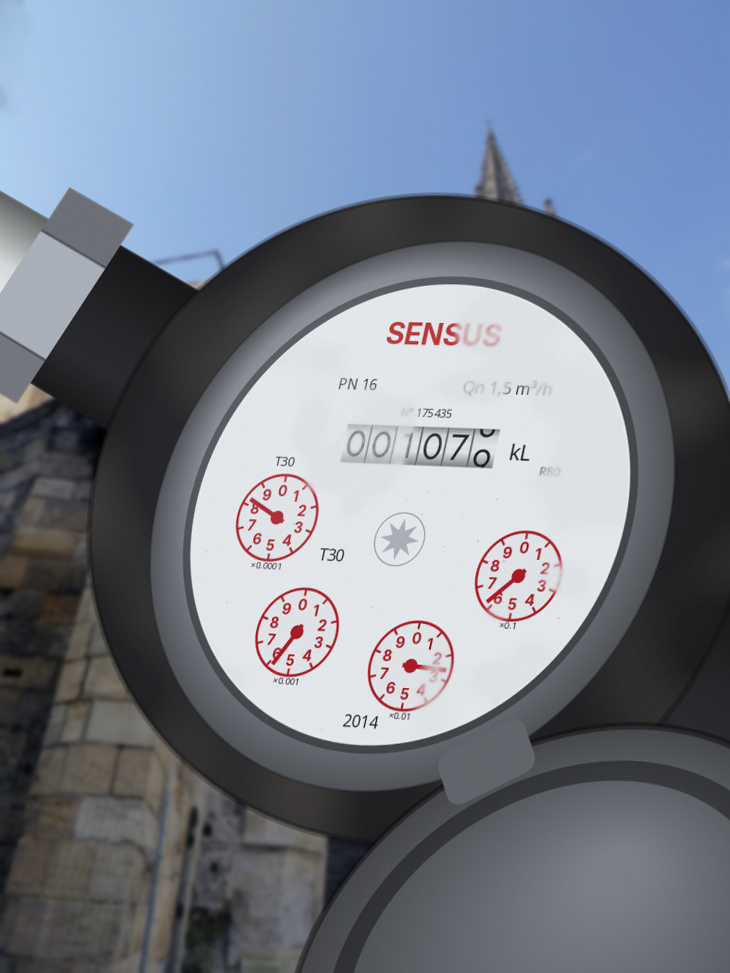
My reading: 1078.6258 kL
